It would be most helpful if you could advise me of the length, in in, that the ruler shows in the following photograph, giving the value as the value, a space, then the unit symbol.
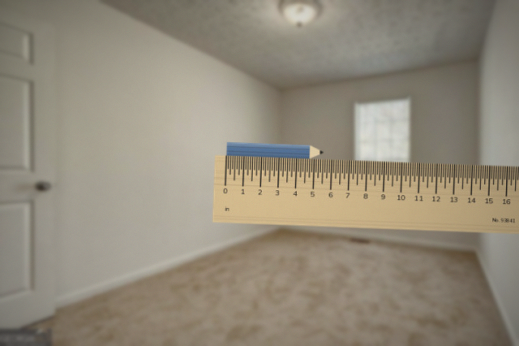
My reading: 5.5 in
